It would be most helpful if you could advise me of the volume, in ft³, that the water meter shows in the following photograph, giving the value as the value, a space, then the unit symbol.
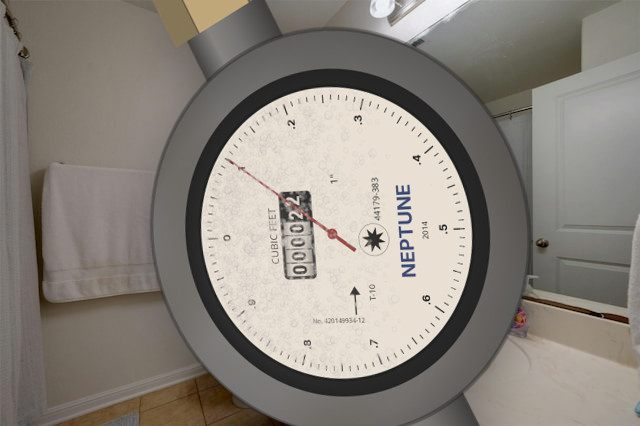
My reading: 22.10 ft³
